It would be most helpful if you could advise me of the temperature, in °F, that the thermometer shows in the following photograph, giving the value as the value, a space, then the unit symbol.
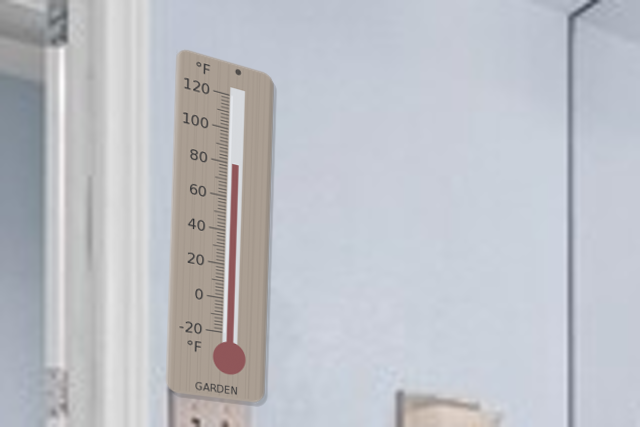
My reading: 80 °F
